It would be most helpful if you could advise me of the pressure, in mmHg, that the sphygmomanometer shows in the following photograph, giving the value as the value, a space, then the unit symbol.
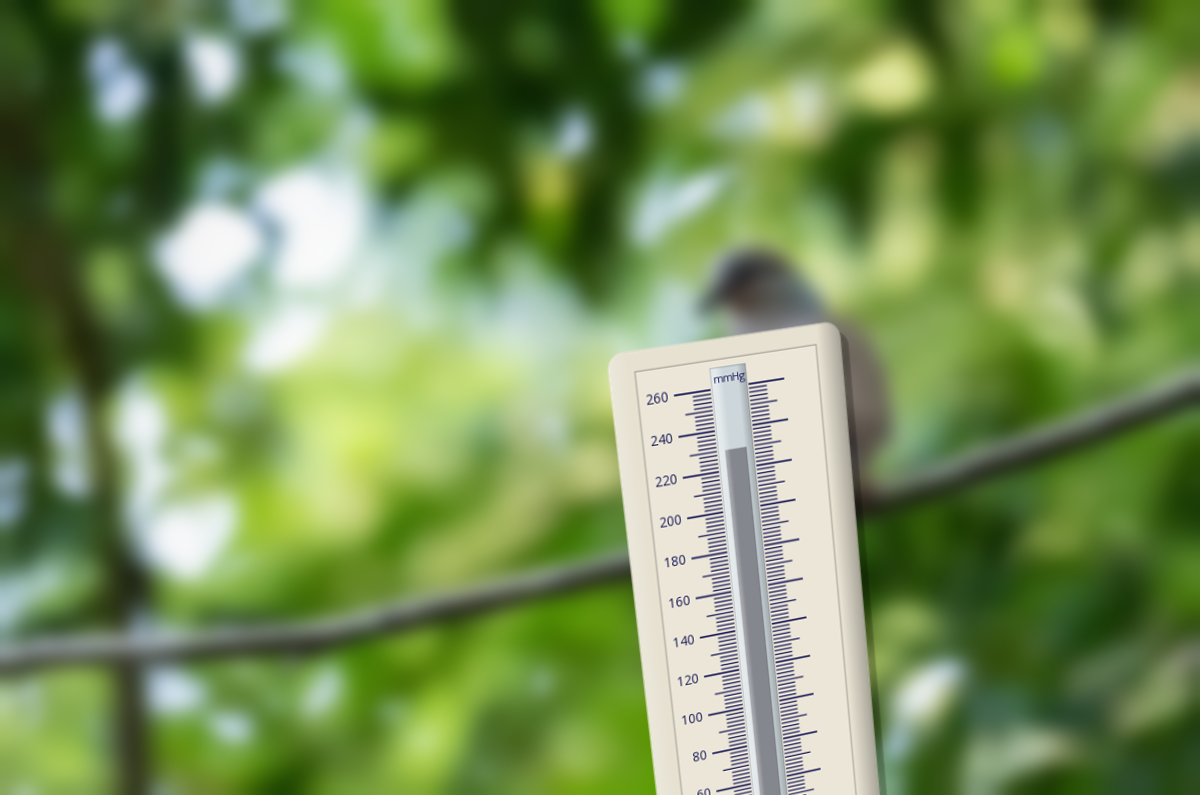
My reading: 230 mmHg
